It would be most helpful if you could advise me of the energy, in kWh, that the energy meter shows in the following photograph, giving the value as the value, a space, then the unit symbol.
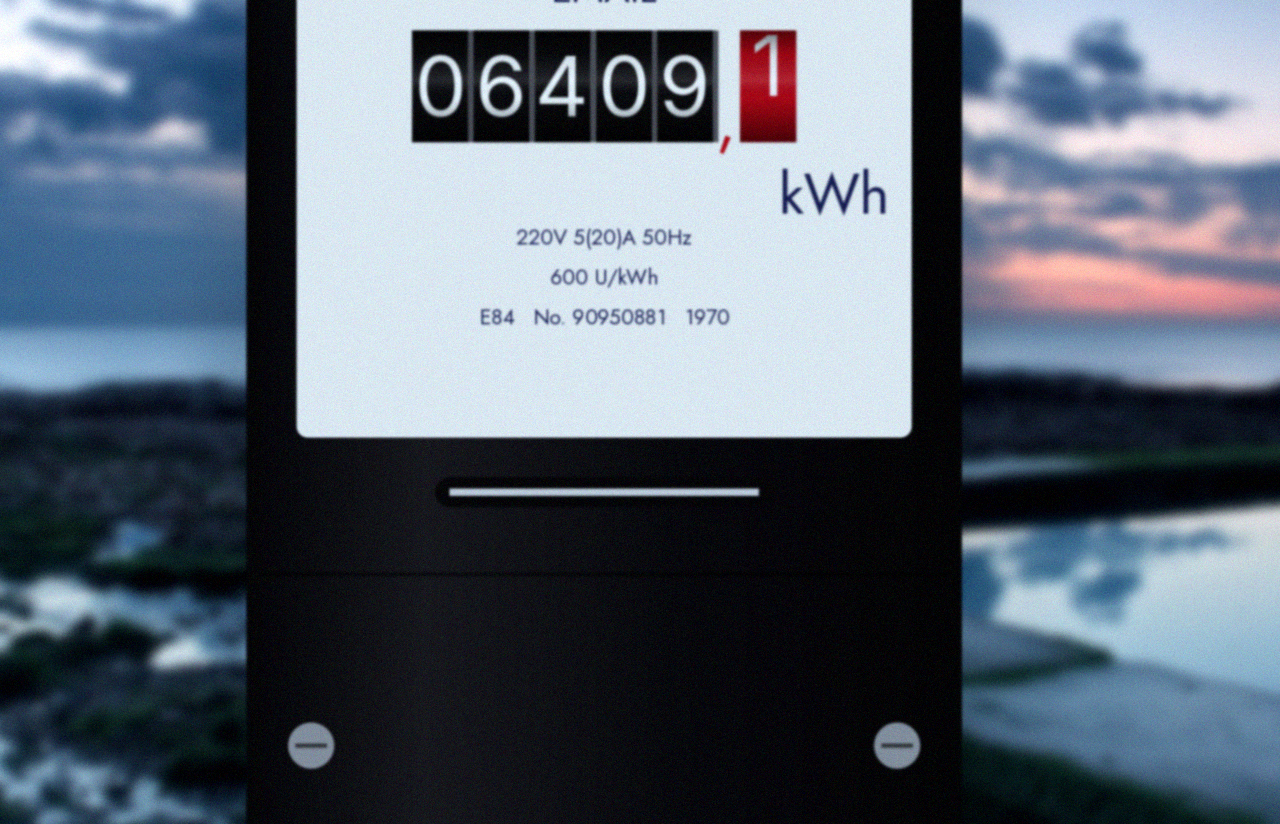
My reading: 6409.1 kWh
